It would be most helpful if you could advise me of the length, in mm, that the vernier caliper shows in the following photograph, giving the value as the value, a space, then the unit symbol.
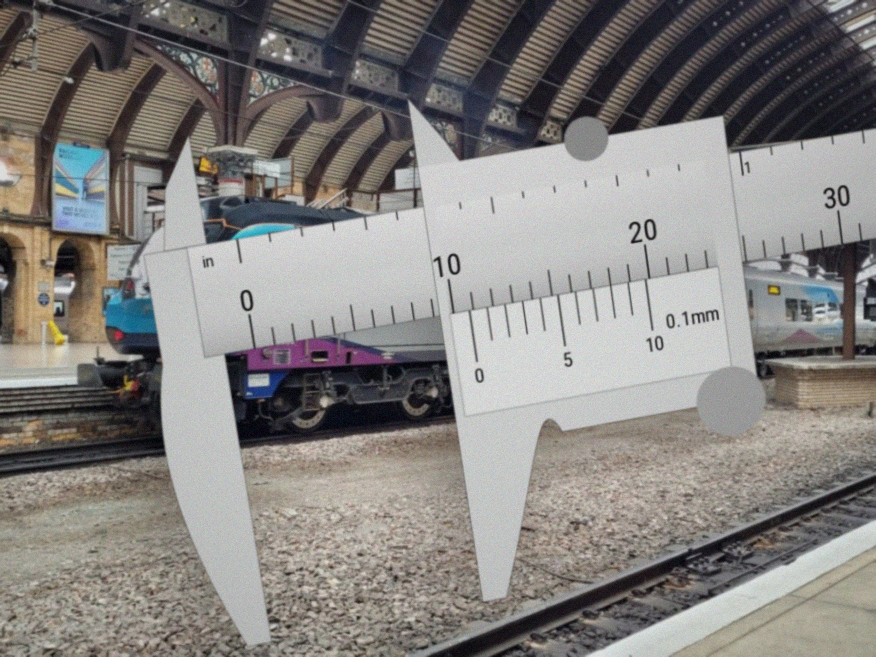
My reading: 10.8 mm
